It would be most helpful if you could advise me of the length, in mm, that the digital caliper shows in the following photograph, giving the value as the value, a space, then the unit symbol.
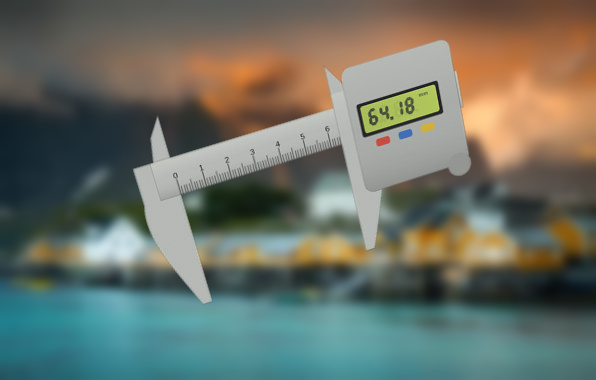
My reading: 64.18 mm
